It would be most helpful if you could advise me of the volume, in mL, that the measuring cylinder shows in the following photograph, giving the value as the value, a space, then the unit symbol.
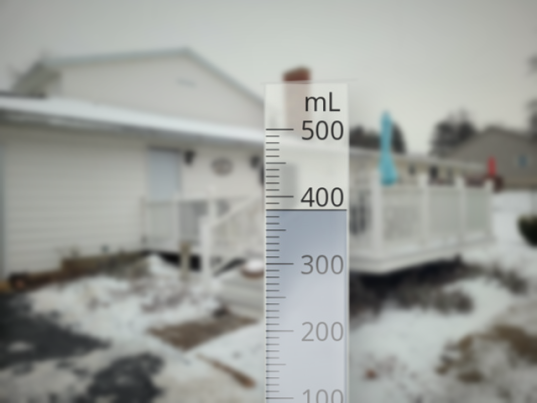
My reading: 380 mL
